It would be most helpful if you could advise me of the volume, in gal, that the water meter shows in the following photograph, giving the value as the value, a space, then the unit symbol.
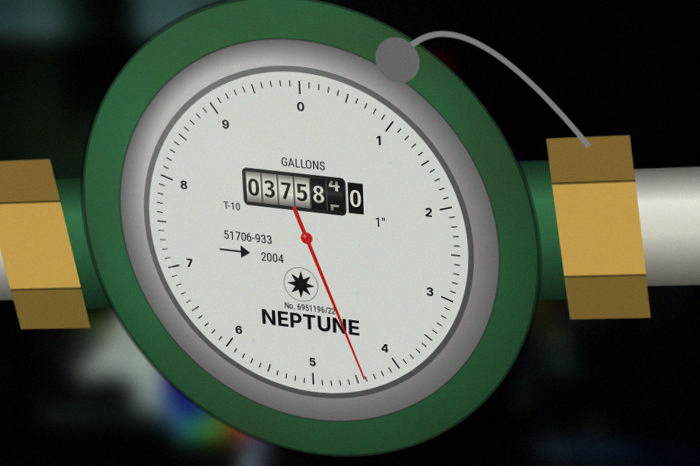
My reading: 375844.4 gal
